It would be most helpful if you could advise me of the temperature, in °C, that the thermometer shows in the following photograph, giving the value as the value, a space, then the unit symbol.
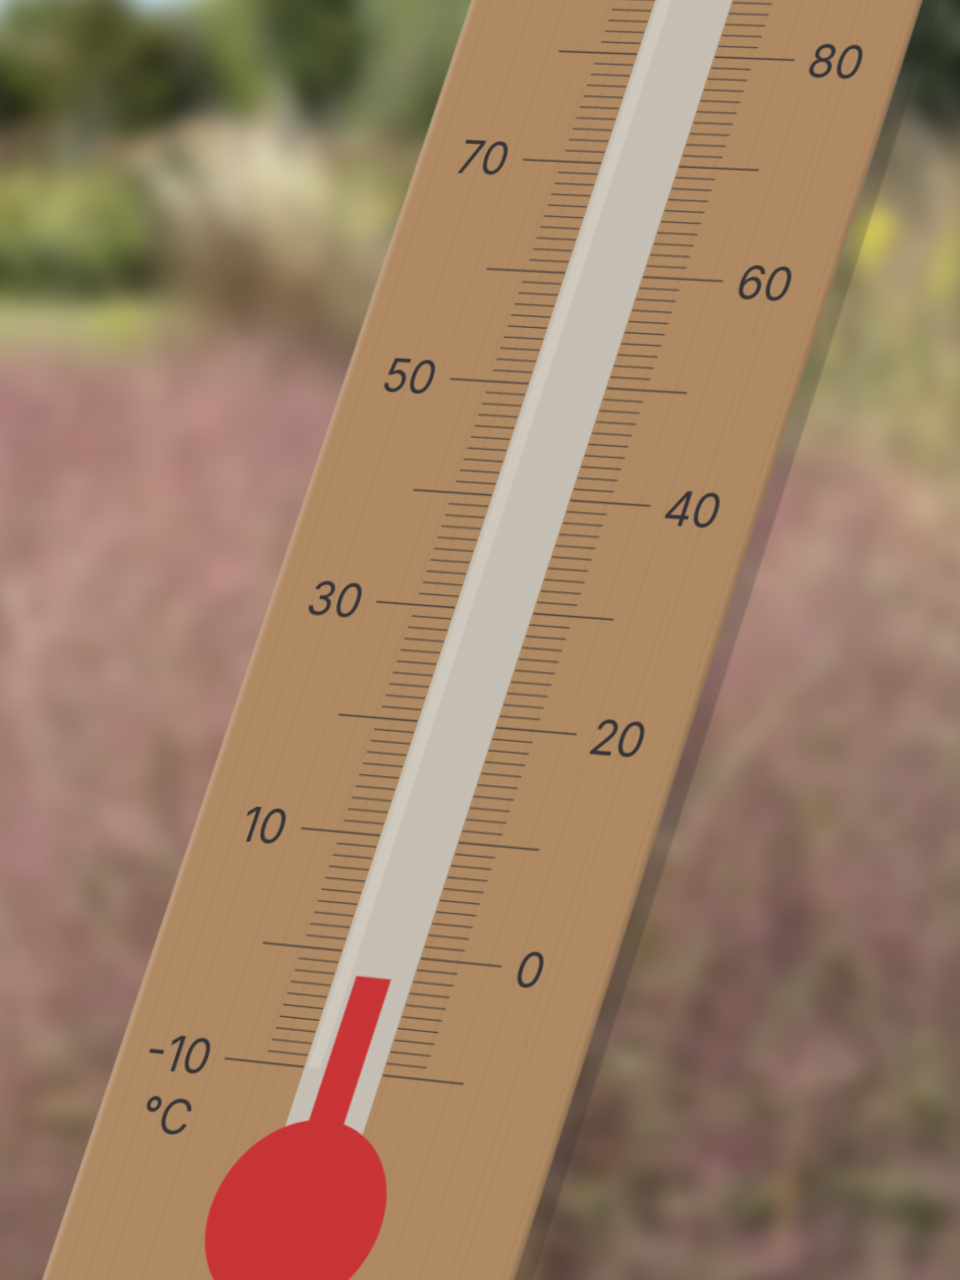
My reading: -2 °C
